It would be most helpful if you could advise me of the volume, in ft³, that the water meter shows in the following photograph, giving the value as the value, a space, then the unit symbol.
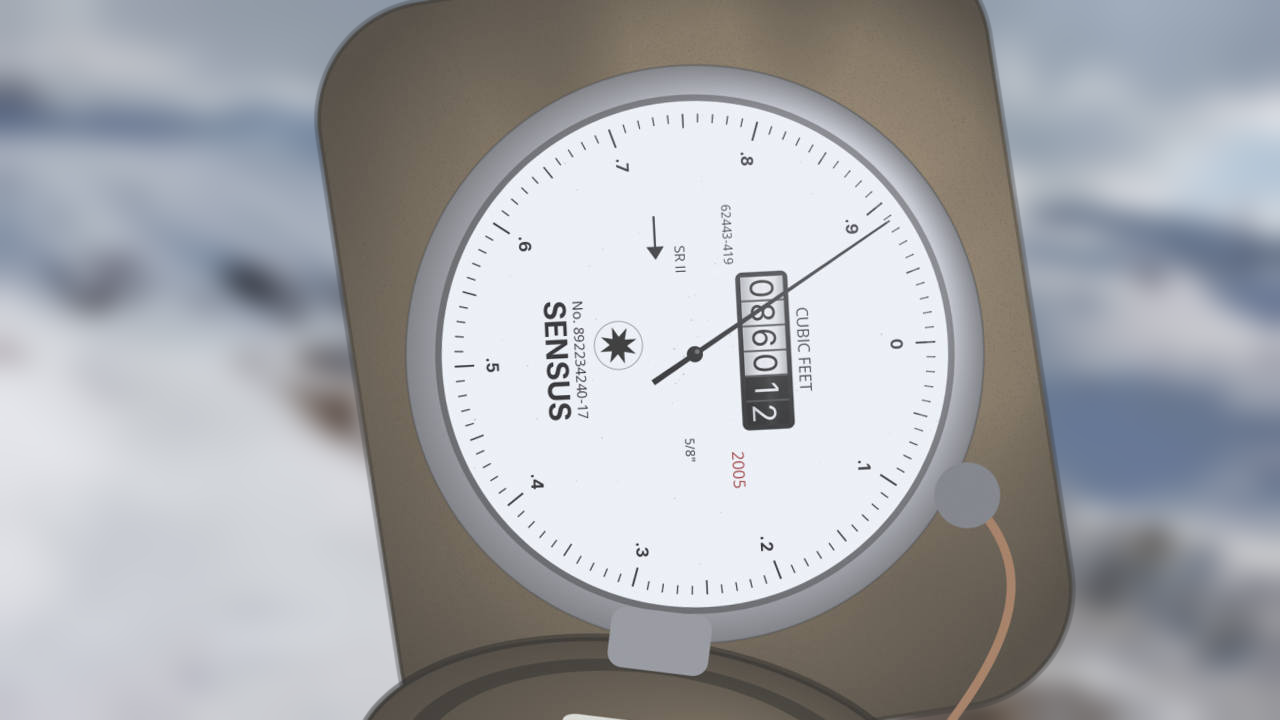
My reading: 86011.91 ft³
